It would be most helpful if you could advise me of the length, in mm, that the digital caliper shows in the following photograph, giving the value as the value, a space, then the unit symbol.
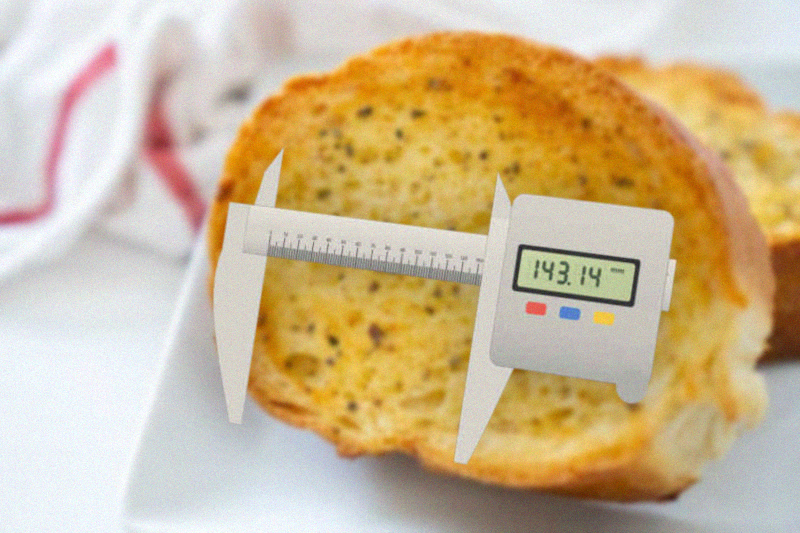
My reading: 143.14 mm
